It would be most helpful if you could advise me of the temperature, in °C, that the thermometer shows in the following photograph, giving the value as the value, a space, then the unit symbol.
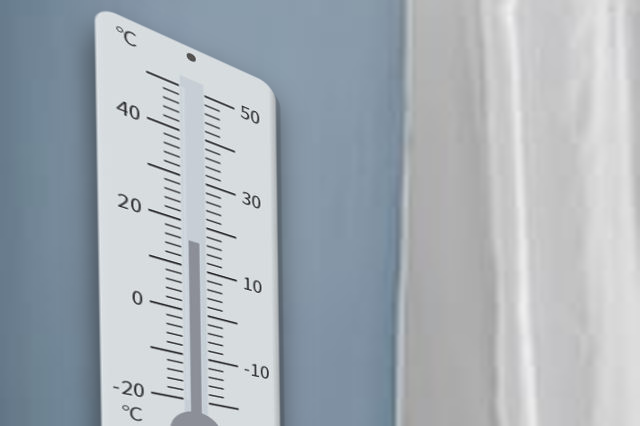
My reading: 16 °C
